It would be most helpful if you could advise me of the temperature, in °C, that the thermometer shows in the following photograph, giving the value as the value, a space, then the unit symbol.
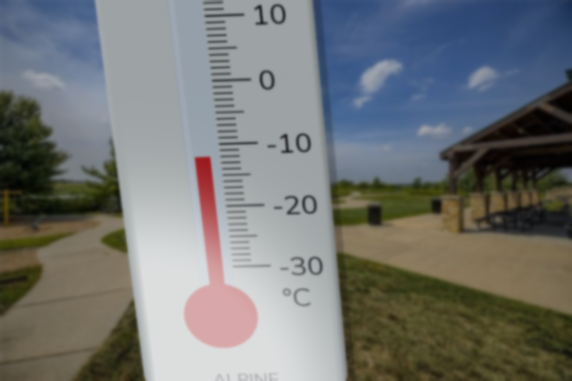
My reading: -12 °C
